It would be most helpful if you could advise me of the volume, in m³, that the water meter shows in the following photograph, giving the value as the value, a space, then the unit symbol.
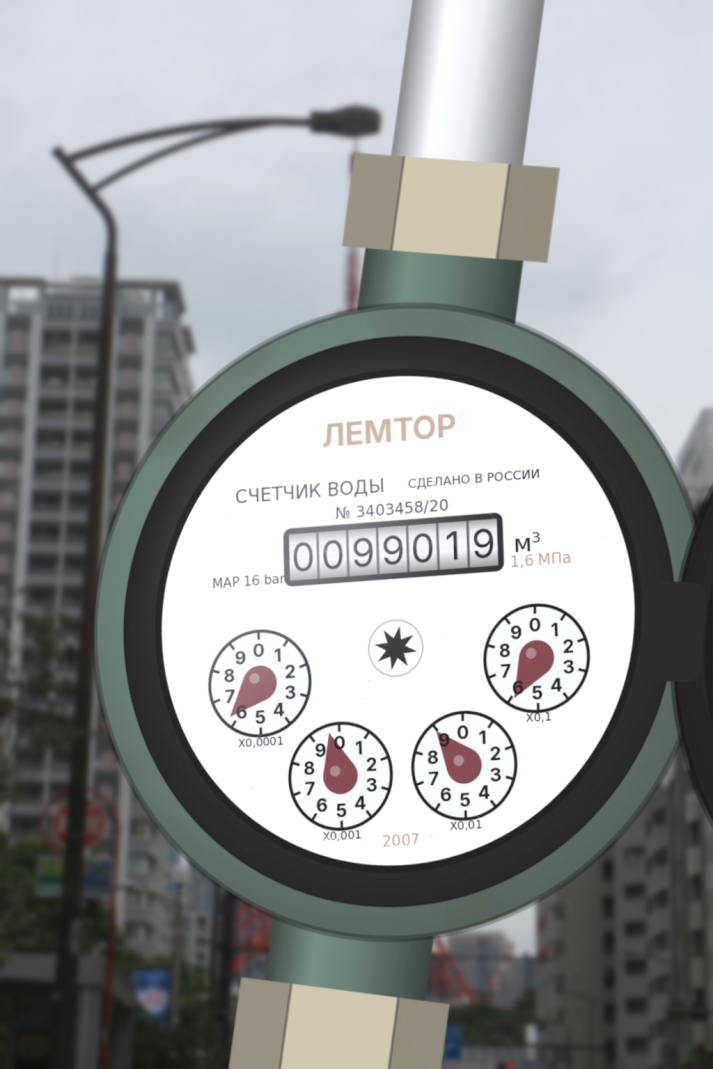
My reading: 99019.5896 m³
